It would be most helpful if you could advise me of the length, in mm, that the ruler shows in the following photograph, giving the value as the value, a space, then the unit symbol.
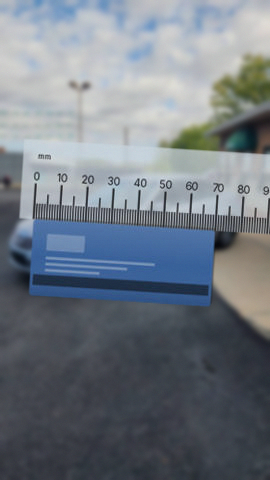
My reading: 70 mm
